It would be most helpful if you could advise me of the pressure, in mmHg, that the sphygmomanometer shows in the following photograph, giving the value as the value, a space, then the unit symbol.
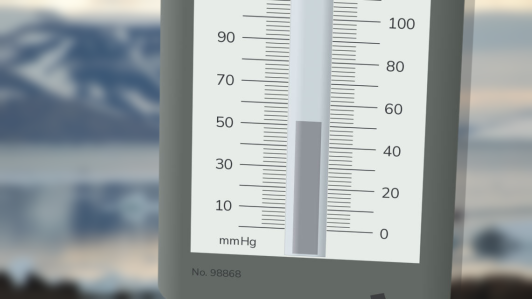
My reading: 52 mmHg
